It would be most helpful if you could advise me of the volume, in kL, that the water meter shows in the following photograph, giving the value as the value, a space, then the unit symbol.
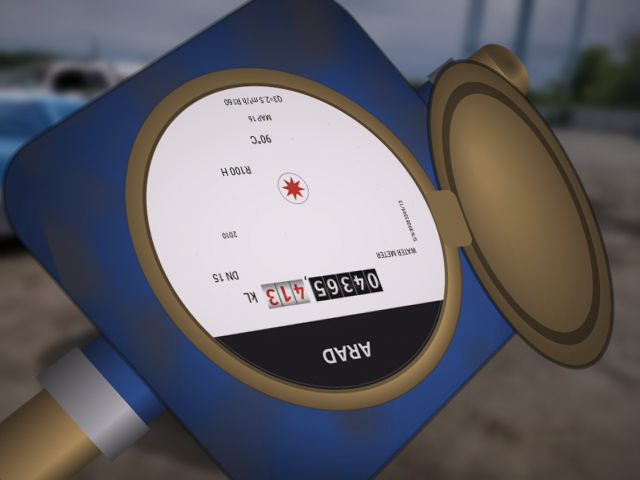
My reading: 4365.413 kL
